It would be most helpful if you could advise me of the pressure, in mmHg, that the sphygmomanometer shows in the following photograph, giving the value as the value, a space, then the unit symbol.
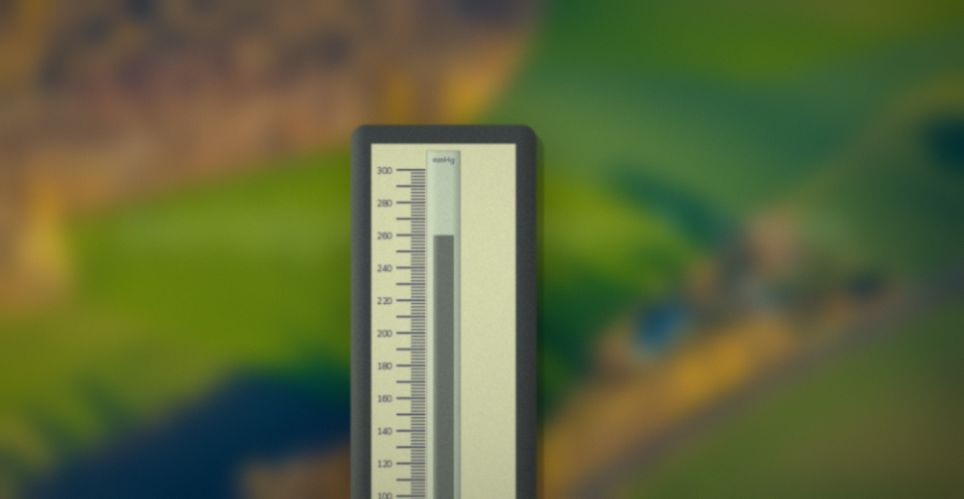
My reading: 260 mmHg
